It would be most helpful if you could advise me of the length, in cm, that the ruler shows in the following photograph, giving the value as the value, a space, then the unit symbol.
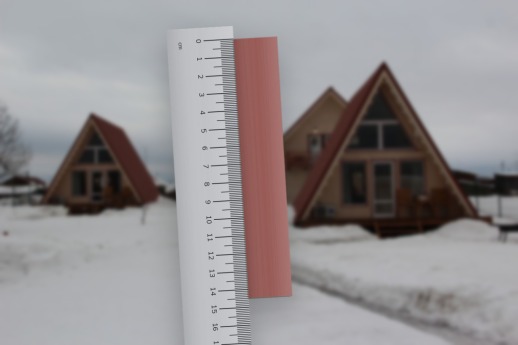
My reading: 14.5 cm
